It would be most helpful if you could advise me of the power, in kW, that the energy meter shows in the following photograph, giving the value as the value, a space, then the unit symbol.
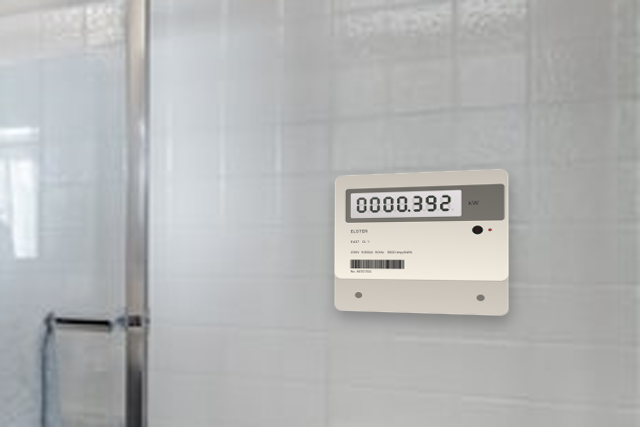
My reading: 0.392 kW
